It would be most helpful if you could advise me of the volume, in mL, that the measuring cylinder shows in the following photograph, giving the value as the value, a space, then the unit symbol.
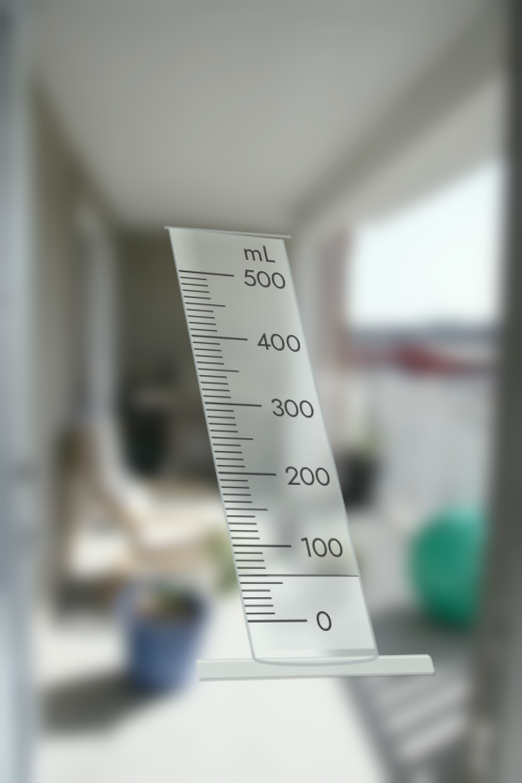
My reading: 60 mL
